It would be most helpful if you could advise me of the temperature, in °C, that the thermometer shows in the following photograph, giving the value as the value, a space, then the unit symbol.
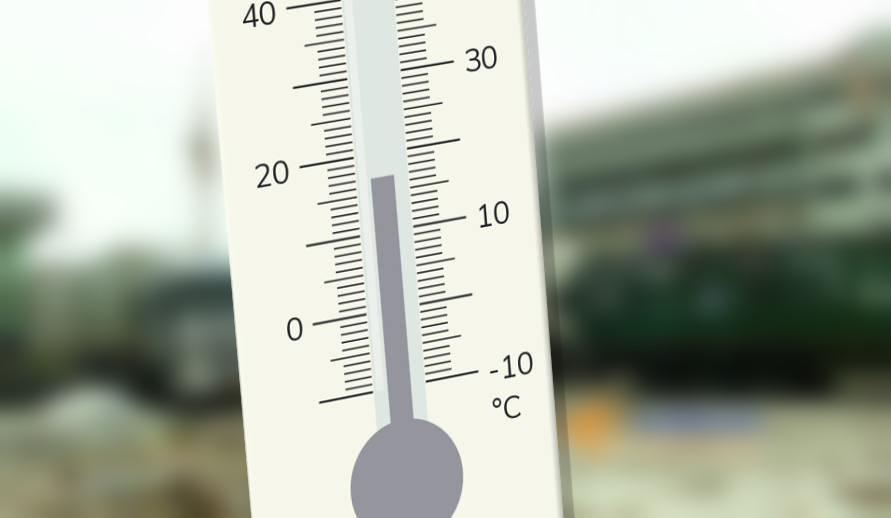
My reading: 17 °C
